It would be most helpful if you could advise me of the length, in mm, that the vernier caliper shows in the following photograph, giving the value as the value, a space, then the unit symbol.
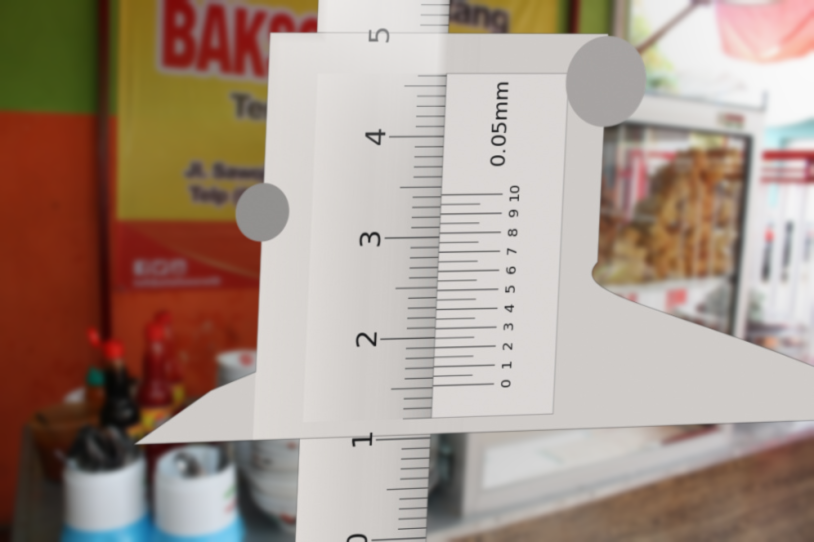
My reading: 15.2 mm
